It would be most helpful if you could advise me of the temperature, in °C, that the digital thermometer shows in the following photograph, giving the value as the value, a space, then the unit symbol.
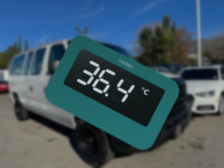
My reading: 36.4 °C
